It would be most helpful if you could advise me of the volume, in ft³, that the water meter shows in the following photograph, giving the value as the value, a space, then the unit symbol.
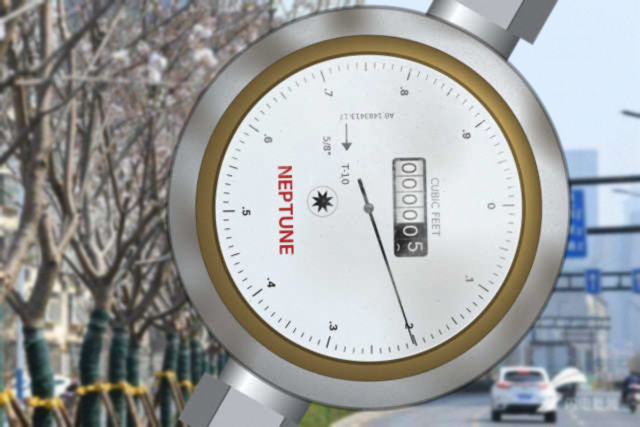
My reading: 5.20 ft³
